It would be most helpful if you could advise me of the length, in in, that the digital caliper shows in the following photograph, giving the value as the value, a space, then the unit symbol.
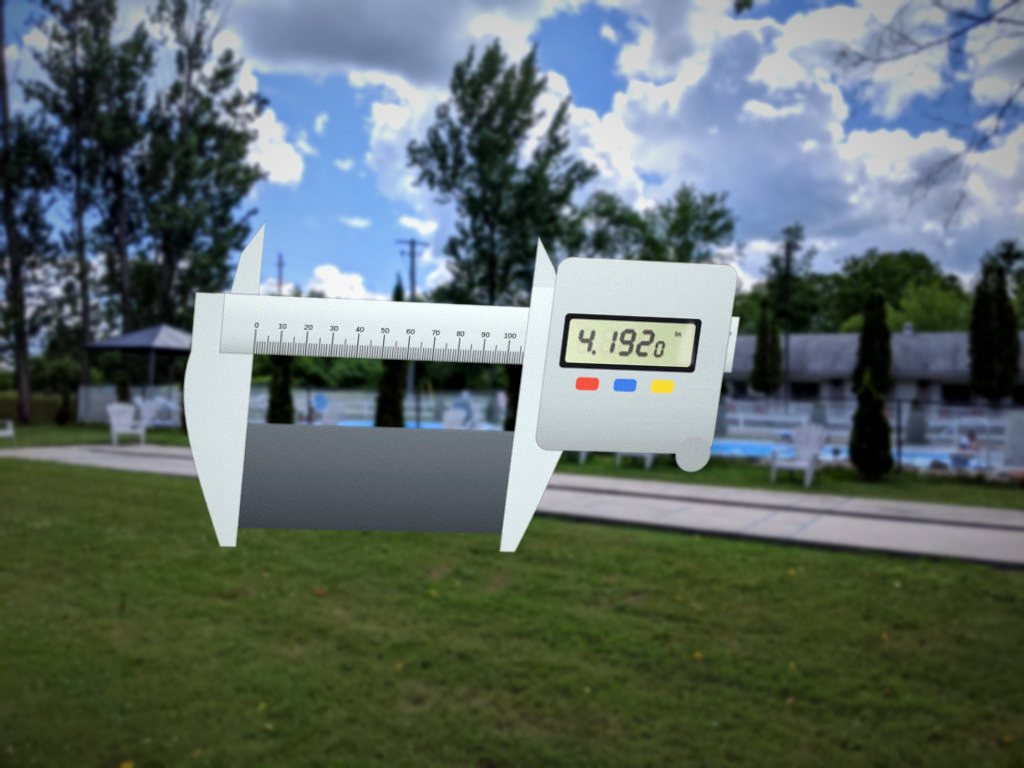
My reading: 4.1920 in
